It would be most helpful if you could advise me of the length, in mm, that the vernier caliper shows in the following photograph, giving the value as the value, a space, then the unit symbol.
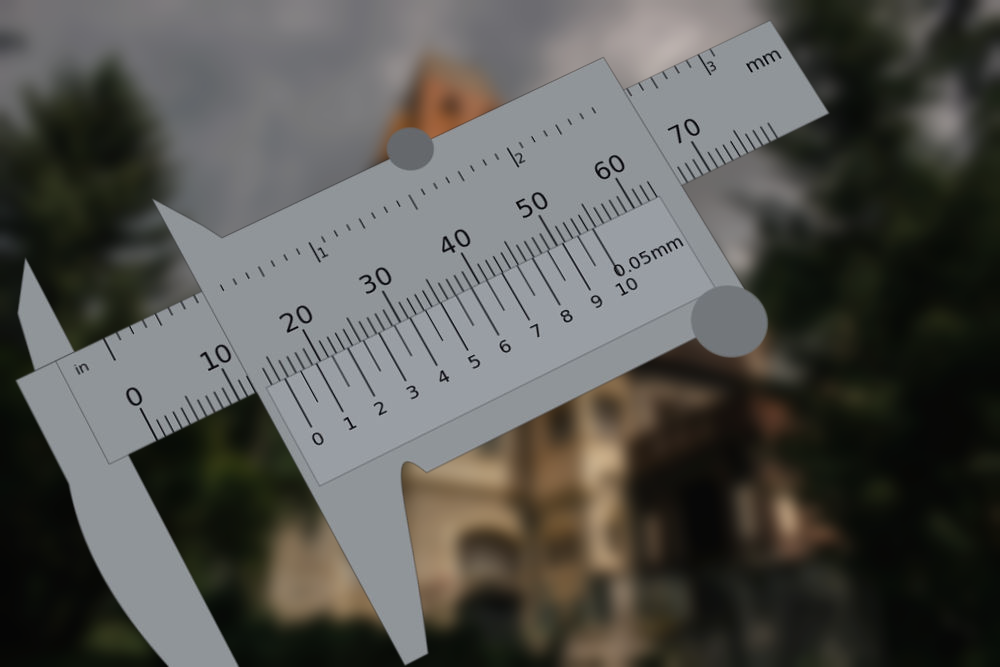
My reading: 15.6 mm
